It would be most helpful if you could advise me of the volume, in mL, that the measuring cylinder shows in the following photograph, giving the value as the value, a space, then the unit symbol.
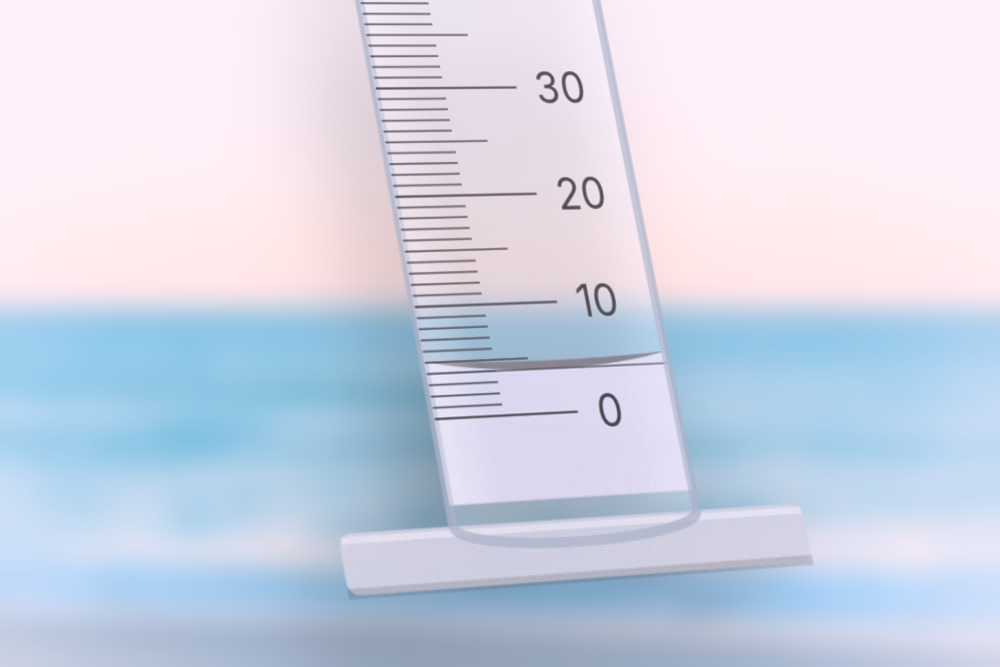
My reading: 4 mL
